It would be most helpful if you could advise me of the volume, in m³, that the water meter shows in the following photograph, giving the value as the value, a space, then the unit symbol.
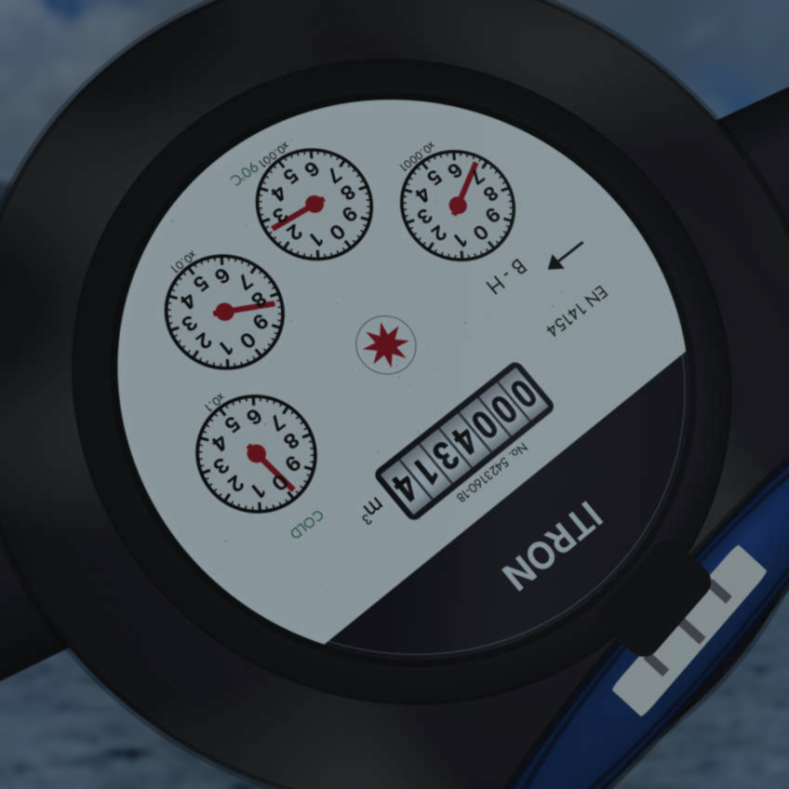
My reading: 4313.9826 m³
